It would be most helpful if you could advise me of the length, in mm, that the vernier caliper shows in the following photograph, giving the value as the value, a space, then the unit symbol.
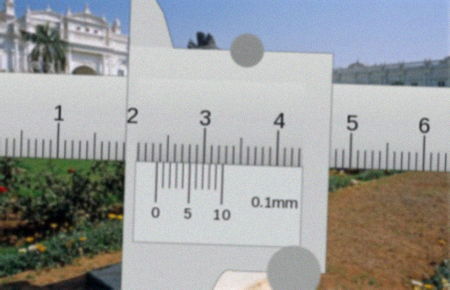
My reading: 23.6 mm
